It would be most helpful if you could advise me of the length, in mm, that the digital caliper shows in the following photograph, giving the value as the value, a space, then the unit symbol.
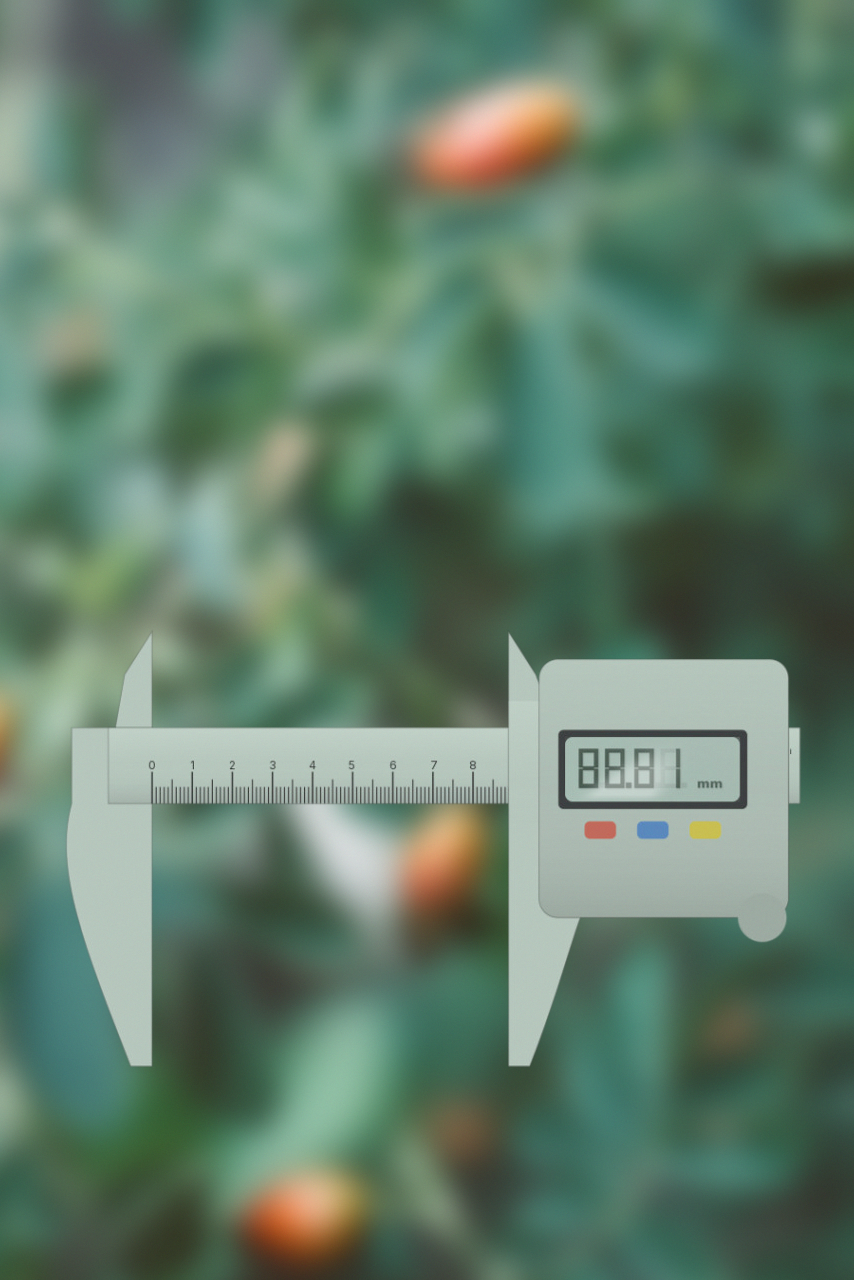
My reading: 88.81 mm
